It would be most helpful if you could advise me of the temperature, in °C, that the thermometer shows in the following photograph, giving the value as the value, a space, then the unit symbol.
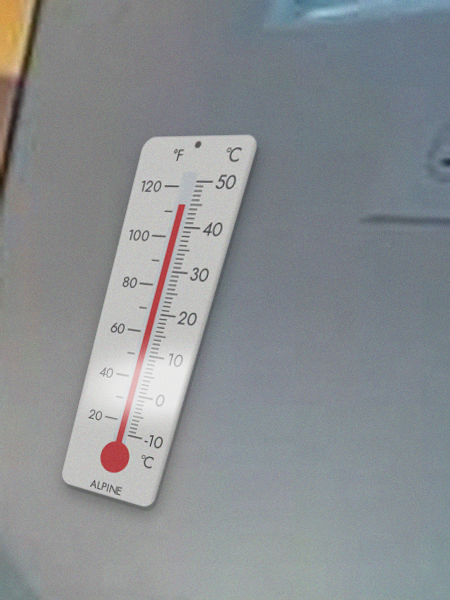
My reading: 45 °C
